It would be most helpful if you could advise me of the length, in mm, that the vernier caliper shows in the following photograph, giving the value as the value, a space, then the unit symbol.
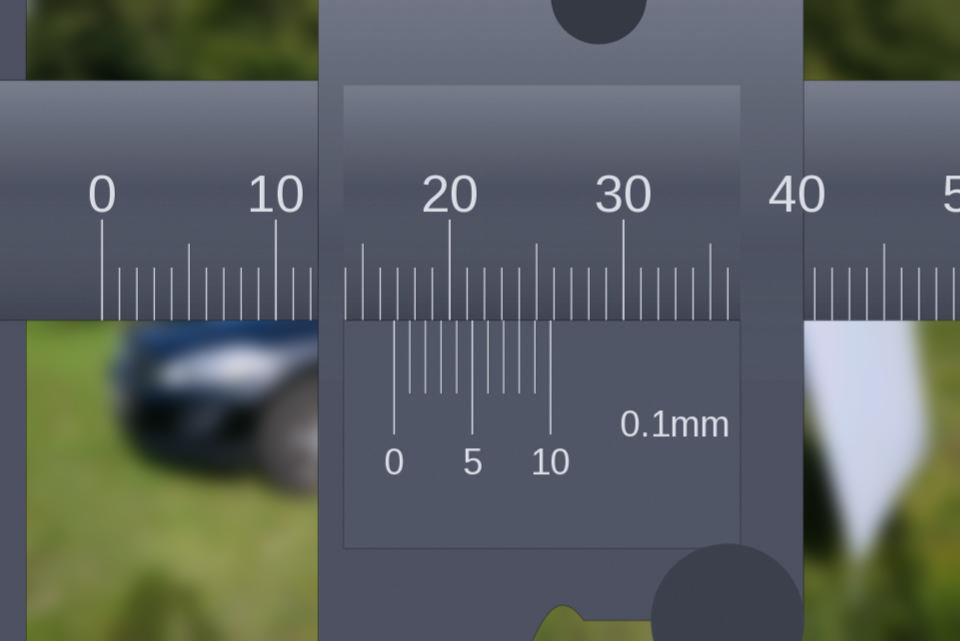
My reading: 16.8 mm
